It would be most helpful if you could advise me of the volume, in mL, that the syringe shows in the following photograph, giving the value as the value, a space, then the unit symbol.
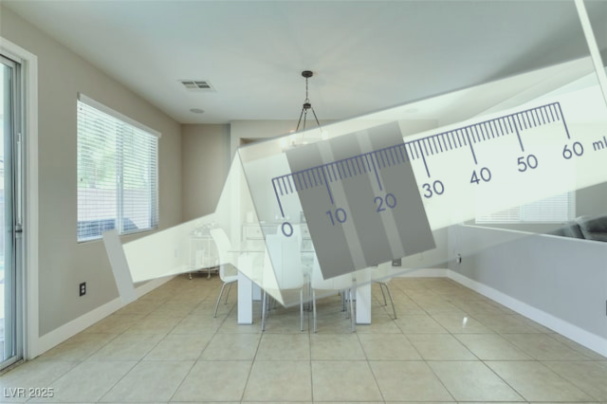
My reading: 4 mL
